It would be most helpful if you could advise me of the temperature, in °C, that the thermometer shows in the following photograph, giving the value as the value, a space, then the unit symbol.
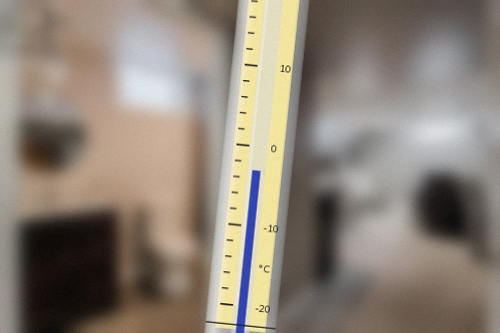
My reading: -3 °C
